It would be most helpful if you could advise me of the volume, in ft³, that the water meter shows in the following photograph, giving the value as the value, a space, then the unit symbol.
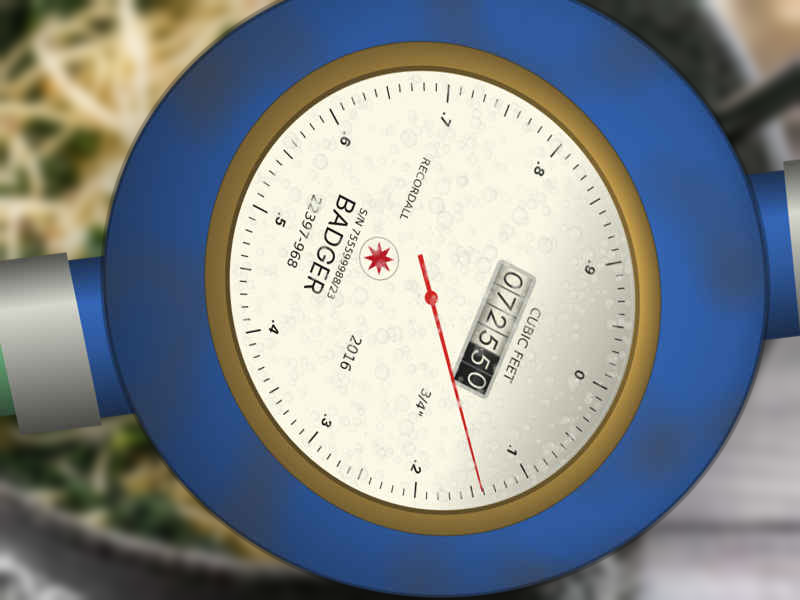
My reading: 72550.14 ft³
